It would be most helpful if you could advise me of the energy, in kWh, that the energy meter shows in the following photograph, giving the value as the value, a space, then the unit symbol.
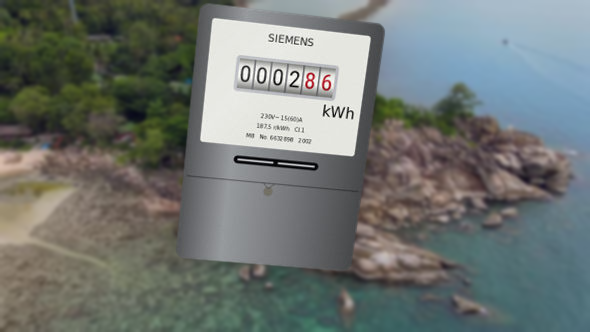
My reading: 2.86 kWh
